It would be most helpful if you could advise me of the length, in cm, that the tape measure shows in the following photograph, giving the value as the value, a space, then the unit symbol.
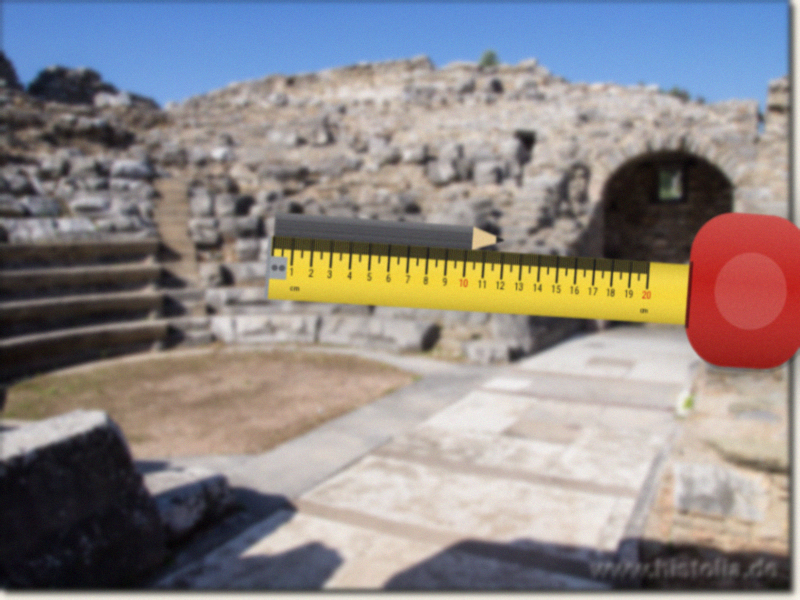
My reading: 12 cm
